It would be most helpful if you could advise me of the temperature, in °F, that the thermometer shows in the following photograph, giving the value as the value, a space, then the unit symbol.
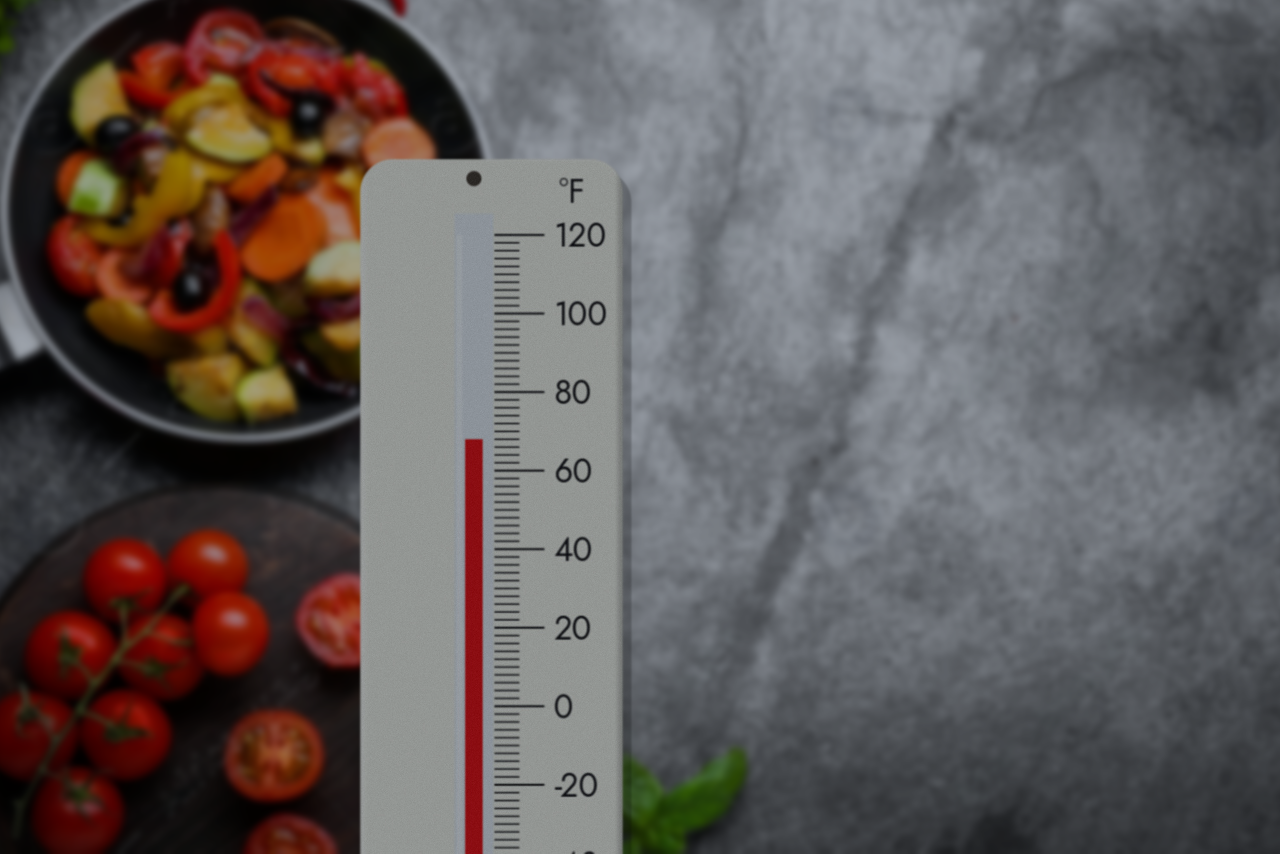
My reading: 68 °F
